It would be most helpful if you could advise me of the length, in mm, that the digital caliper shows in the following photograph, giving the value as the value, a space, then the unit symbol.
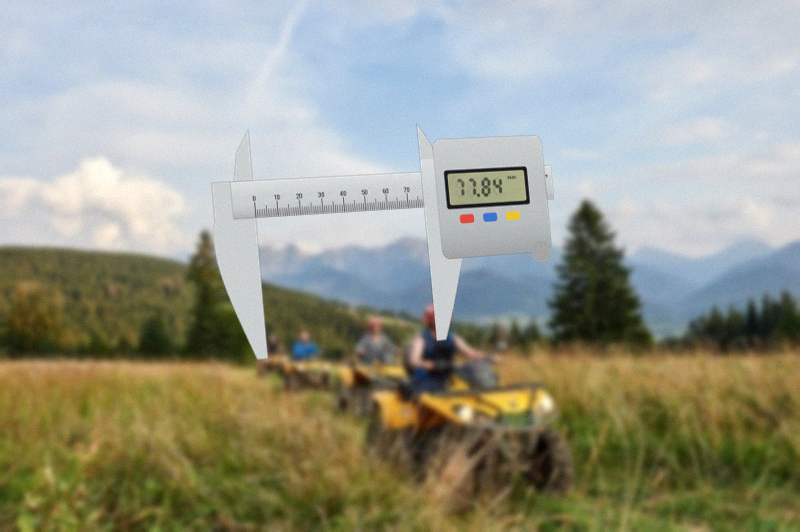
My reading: 77.84 mm
